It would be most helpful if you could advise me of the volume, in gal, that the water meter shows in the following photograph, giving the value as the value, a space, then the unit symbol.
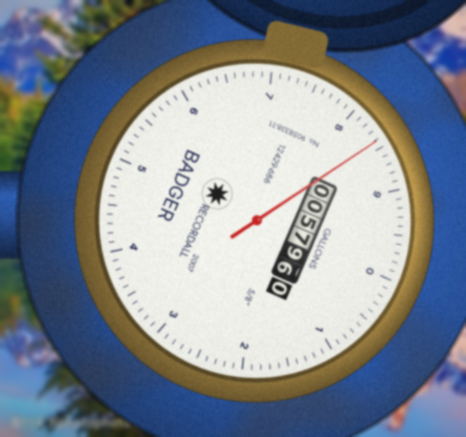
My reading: 57958.4 gal
